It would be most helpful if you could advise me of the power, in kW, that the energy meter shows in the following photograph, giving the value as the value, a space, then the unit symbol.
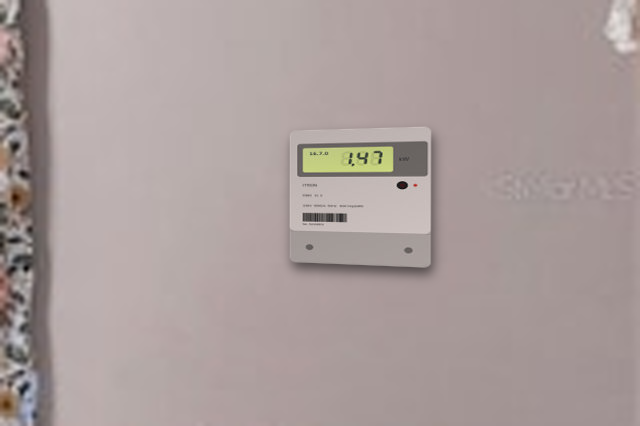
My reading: 1.47 kW
